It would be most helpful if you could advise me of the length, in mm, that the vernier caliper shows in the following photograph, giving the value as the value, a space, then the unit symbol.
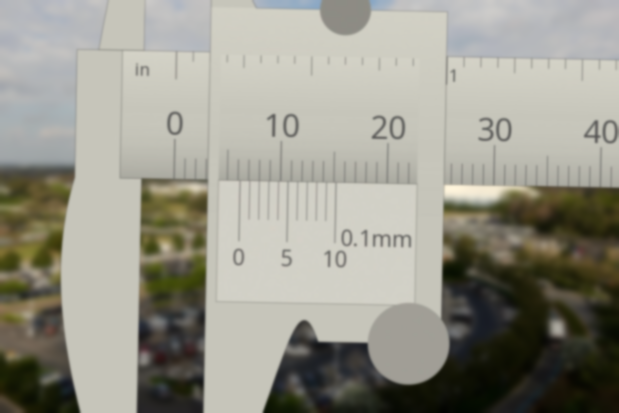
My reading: 6.2 mm
